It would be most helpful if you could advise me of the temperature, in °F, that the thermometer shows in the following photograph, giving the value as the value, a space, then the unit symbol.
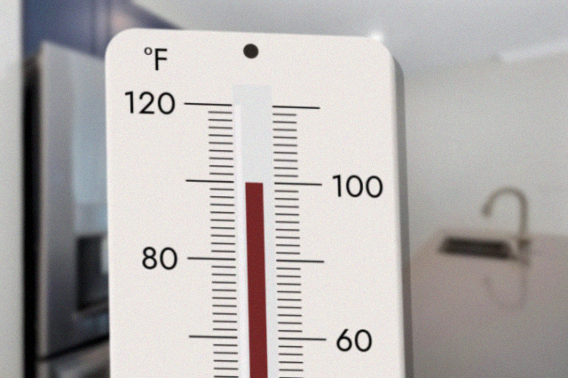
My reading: 100 °F
